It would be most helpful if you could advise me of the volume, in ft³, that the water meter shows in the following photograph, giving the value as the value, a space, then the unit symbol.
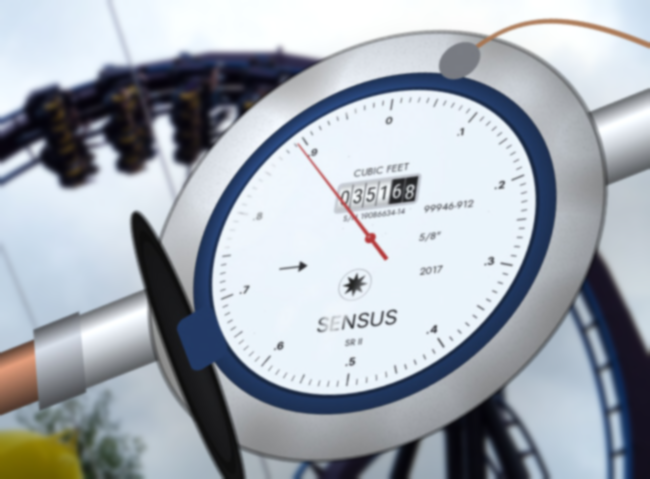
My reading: 35167.89 ft³
